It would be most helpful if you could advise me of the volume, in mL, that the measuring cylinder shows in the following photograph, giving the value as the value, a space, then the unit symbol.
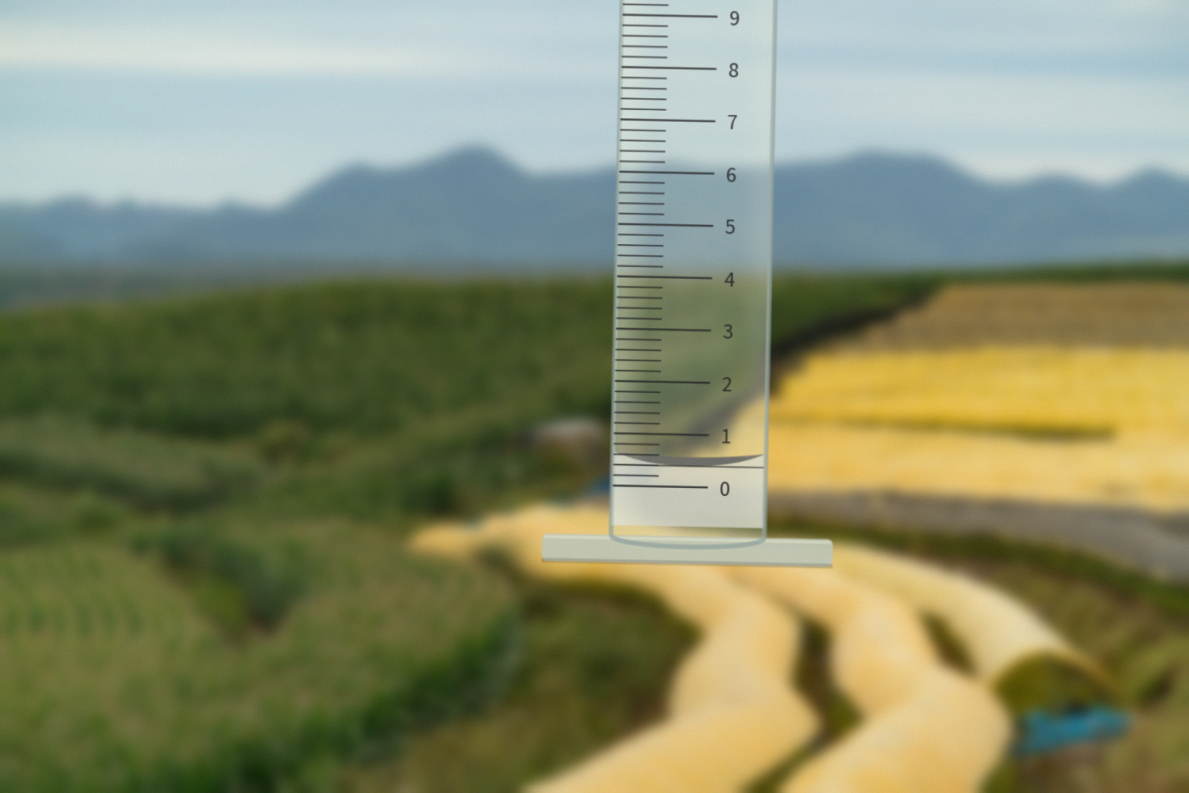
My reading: 0.4 mL
